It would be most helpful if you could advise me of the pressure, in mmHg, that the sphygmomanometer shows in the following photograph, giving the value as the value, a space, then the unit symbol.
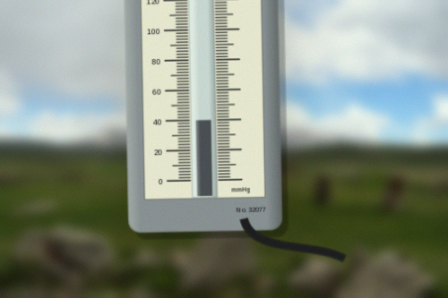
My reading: 40 mmHg
